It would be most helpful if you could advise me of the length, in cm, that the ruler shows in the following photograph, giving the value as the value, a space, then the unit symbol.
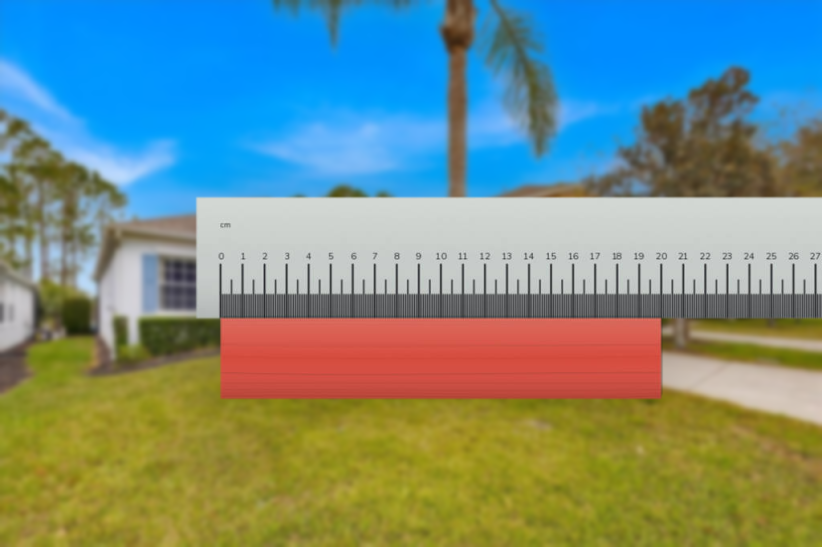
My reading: 20 cm
